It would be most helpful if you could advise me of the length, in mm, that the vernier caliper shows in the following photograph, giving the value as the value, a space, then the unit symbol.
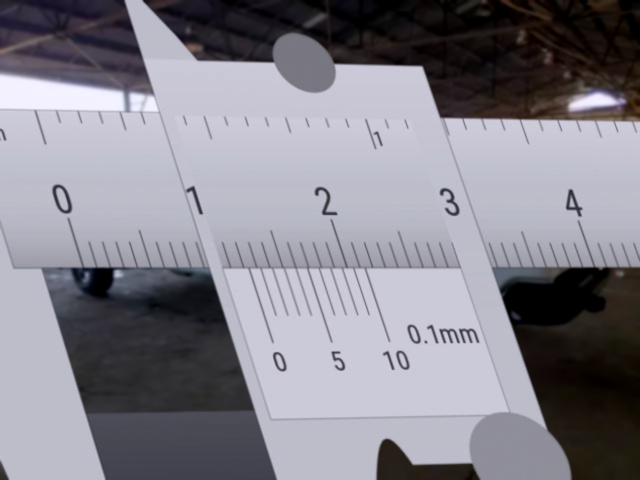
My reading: 12.4 mm
